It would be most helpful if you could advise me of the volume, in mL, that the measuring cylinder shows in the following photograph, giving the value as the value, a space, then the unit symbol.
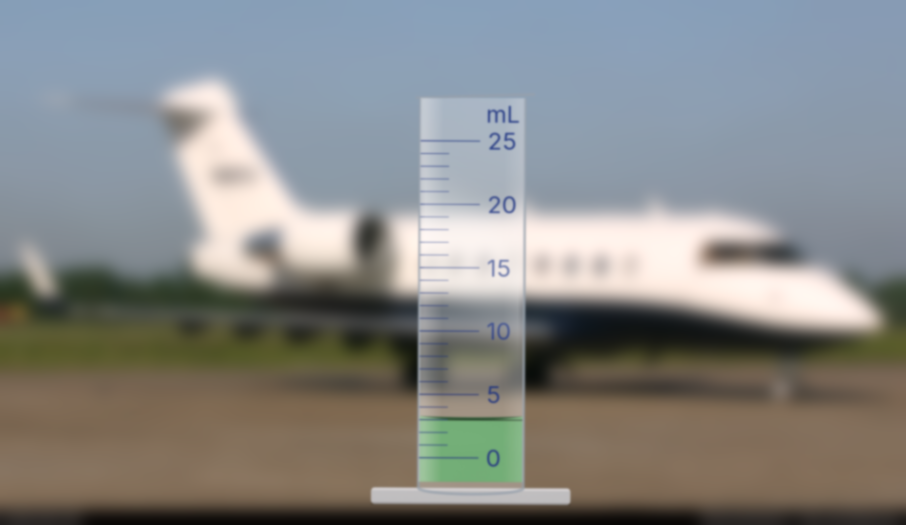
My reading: 3 mL
